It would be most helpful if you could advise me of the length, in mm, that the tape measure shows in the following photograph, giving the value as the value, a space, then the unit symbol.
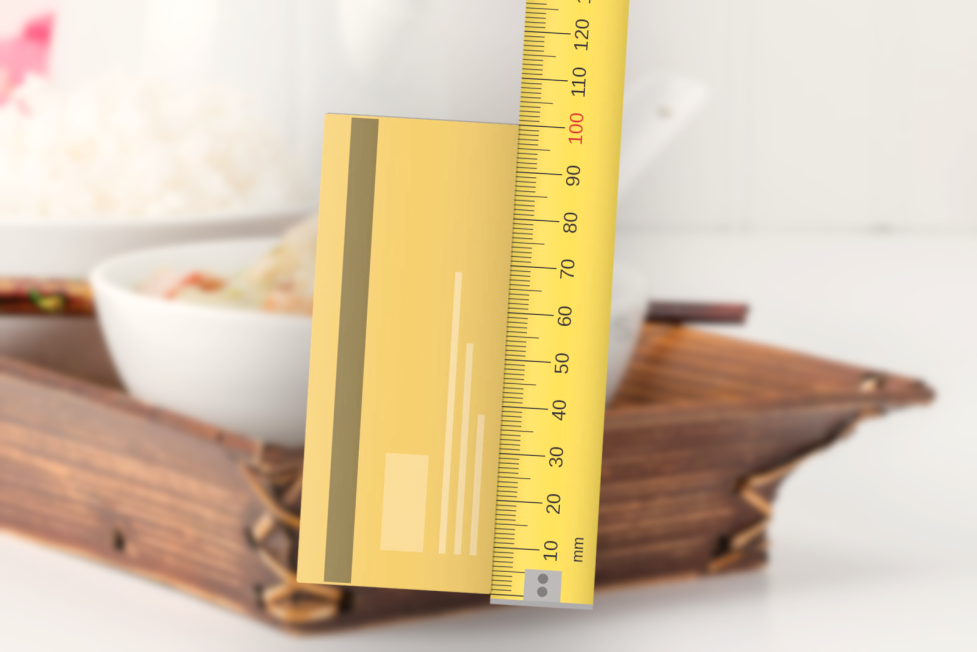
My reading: 100 mm
